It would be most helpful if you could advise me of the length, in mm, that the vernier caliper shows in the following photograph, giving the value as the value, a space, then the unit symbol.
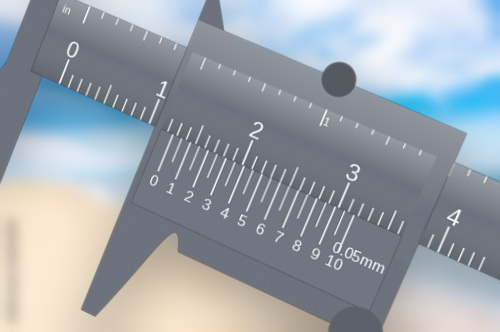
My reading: 12.6 mm
